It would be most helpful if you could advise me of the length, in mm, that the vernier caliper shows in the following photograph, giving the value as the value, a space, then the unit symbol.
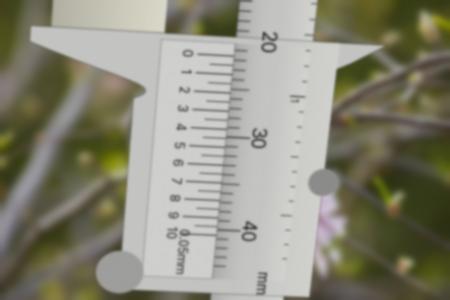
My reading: 21.6 mm
